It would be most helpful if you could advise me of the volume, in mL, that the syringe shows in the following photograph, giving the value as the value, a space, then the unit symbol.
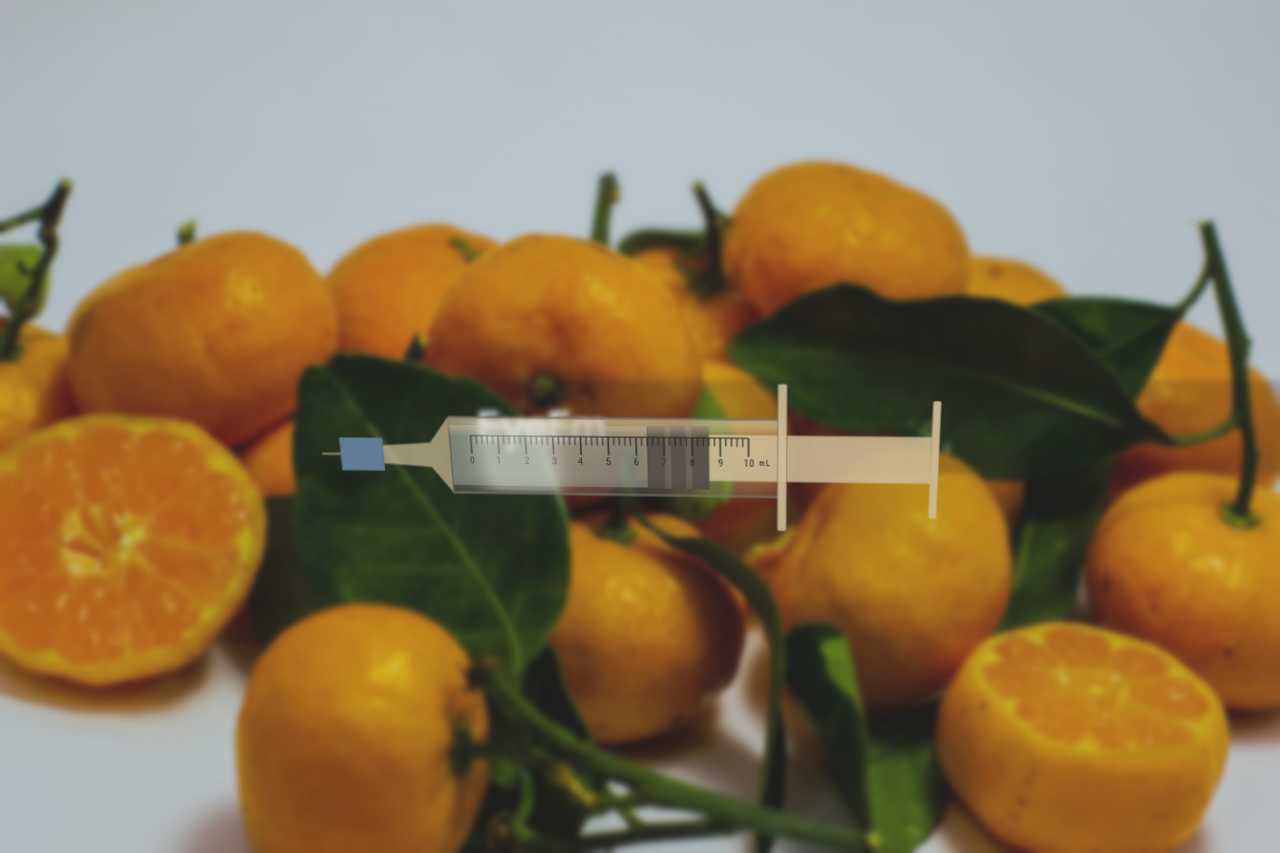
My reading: 6.4 mL
